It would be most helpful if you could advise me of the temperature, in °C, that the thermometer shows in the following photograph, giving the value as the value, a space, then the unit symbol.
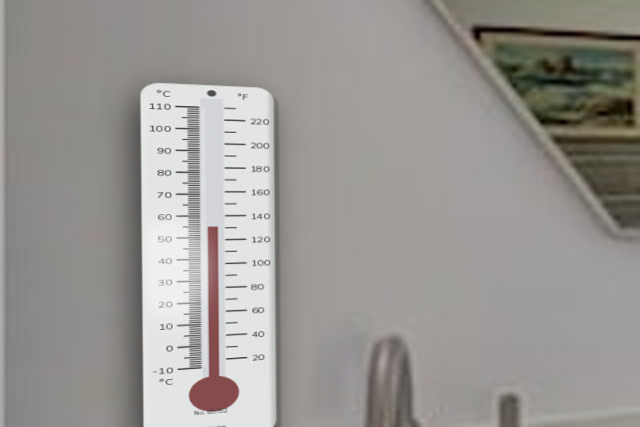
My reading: 55 °C
